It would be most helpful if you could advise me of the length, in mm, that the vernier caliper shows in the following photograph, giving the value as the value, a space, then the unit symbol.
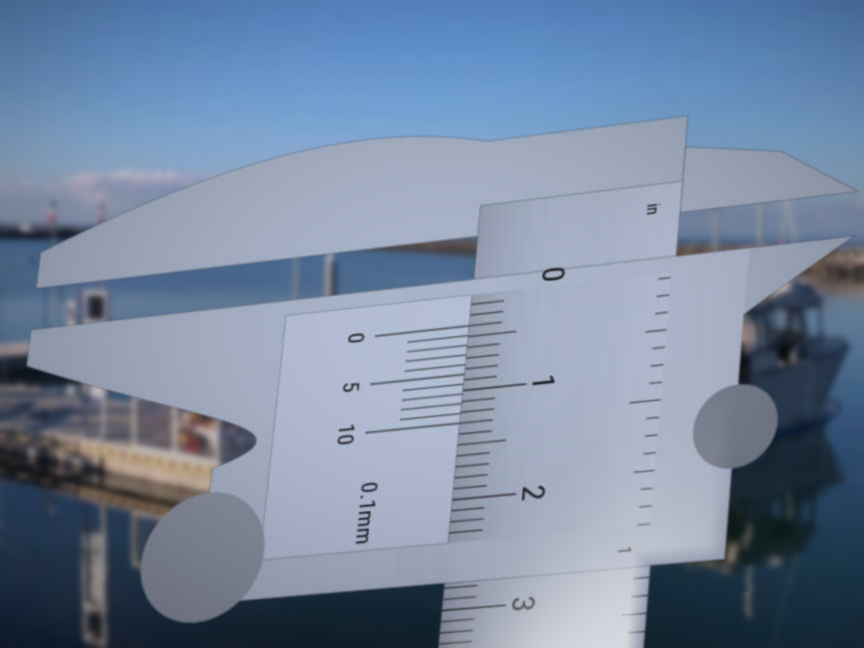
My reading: 4.0 mm
